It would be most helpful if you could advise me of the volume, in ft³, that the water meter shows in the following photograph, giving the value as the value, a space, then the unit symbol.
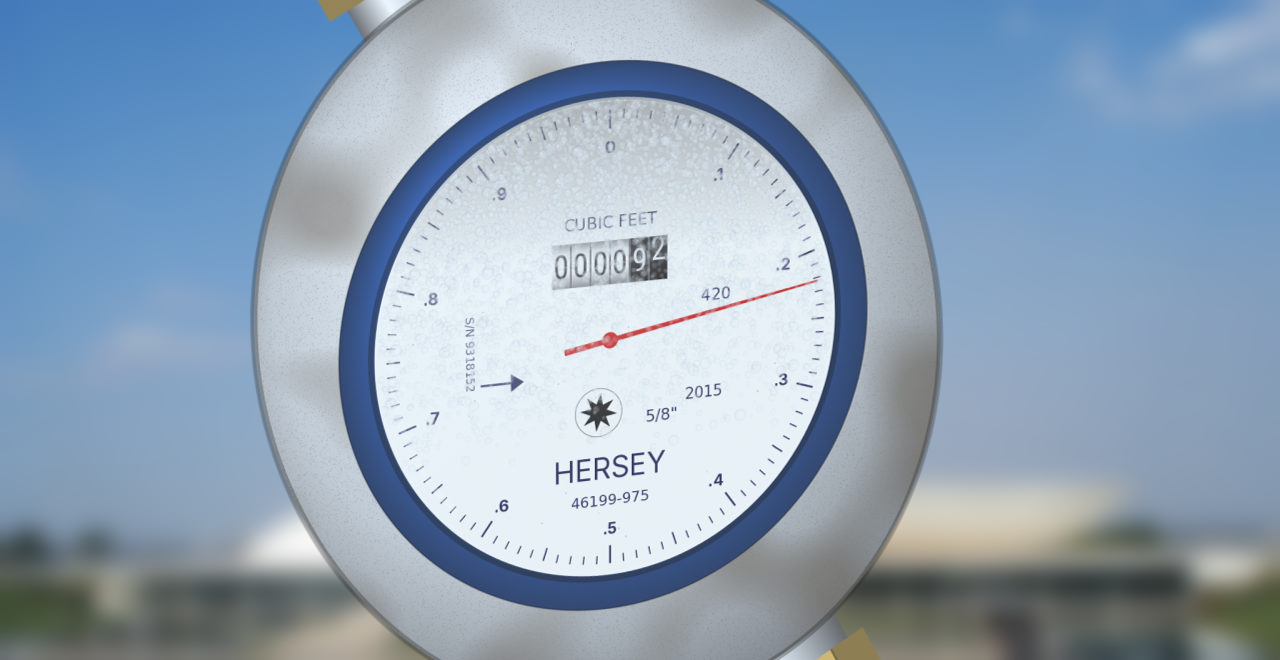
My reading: 92.22 ft³
